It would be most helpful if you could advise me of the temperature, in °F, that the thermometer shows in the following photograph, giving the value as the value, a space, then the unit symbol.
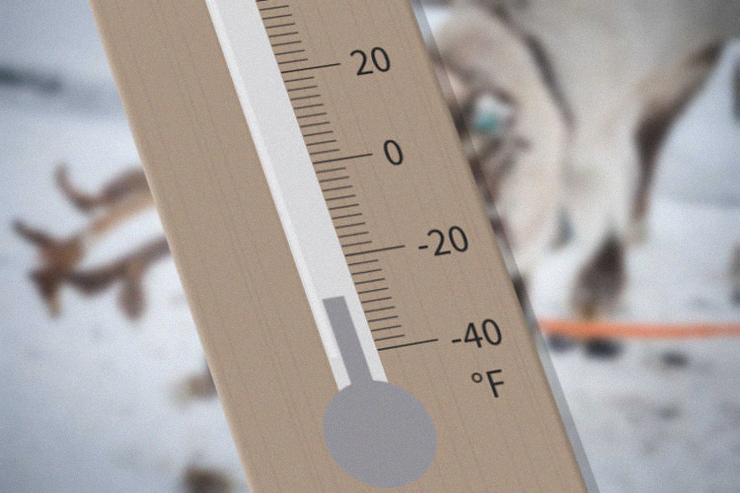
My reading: -28 °F
